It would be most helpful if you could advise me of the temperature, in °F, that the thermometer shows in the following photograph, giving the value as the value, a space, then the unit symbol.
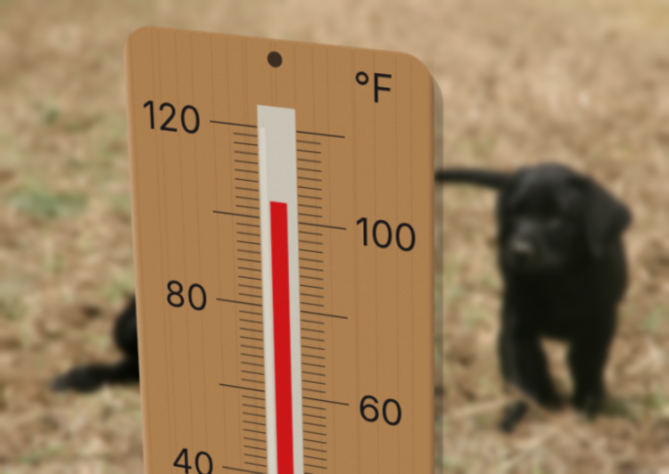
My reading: 104 °F
